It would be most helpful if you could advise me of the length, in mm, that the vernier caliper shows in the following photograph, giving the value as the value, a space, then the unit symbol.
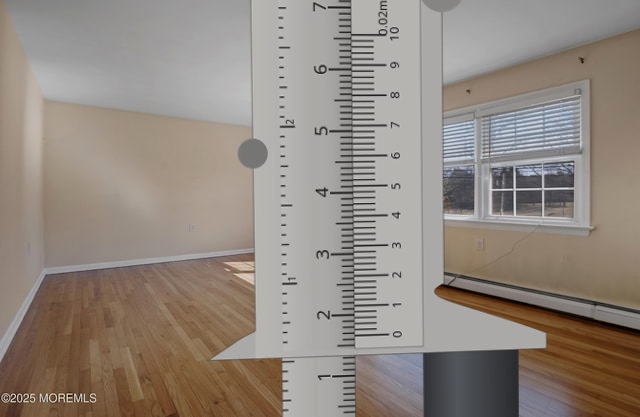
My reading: 16.6 mm
